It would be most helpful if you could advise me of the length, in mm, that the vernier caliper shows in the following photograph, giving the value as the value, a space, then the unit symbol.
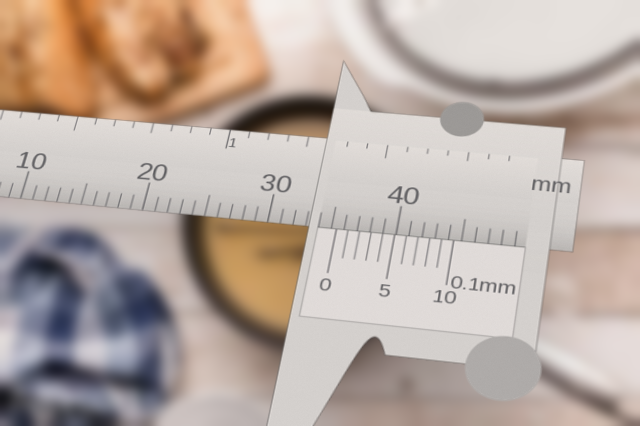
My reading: 35.4 mm
